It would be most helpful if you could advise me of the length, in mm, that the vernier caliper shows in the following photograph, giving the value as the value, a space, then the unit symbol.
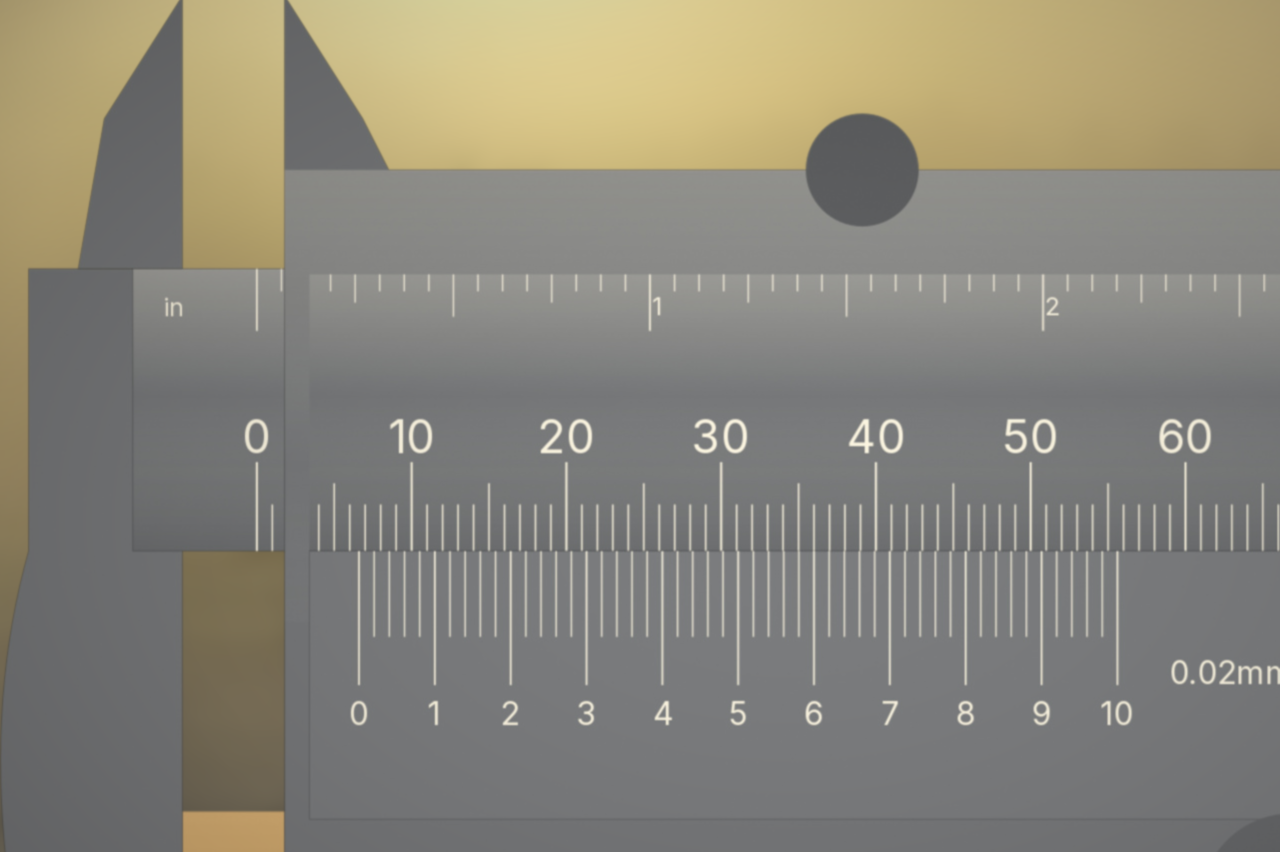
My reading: 6.6 mm
